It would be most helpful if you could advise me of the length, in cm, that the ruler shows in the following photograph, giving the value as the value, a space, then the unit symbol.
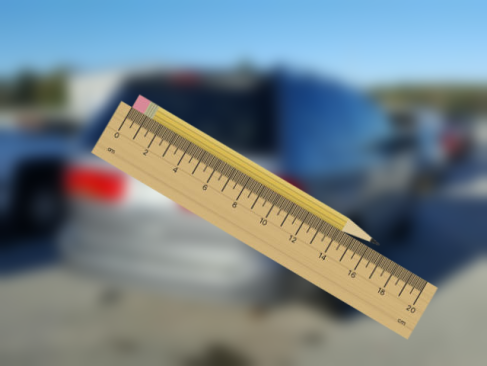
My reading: 16.5 cm
